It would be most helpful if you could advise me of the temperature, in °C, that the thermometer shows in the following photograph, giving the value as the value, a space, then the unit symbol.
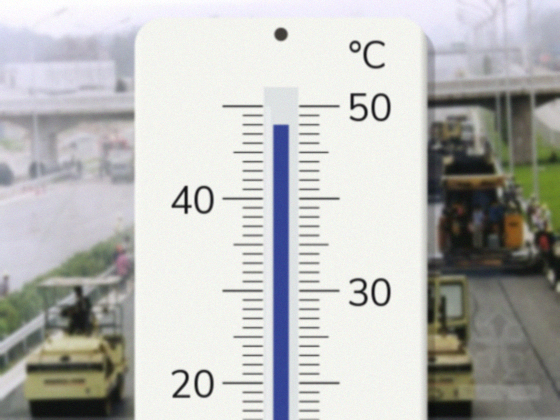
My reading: 48 °C
